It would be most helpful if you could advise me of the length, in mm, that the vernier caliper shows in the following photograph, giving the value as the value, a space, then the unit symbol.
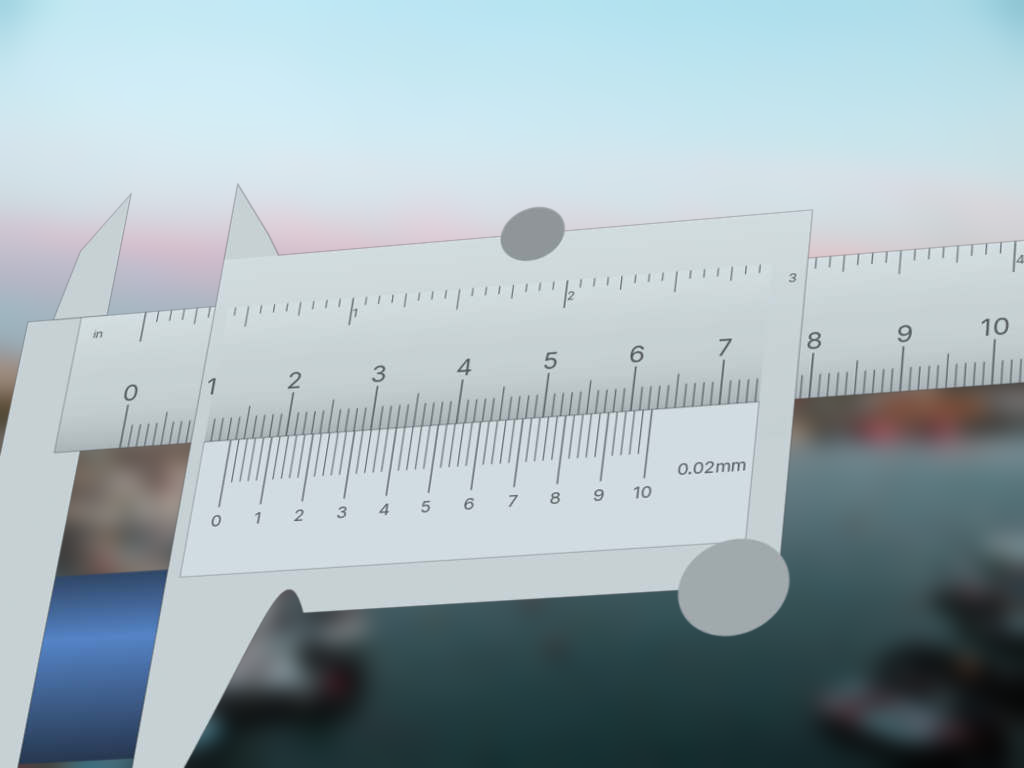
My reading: 13.4 mm
